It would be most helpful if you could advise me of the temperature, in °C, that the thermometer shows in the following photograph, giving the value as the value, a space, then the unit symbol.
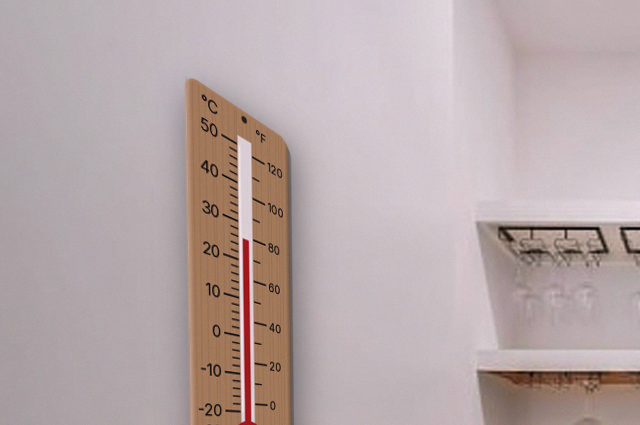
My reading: 26 °C
